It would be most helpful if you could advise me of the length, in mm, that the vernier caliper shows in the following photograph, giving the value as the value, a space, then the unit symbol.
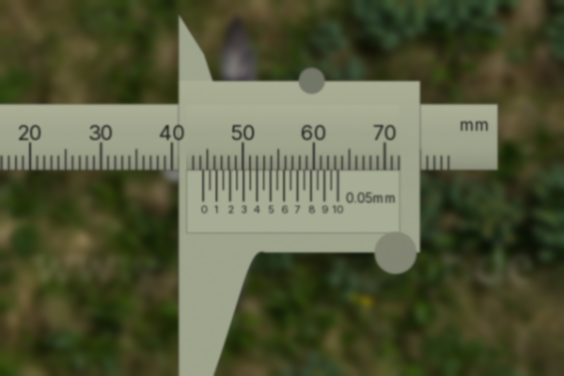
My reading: 44.4 mm
